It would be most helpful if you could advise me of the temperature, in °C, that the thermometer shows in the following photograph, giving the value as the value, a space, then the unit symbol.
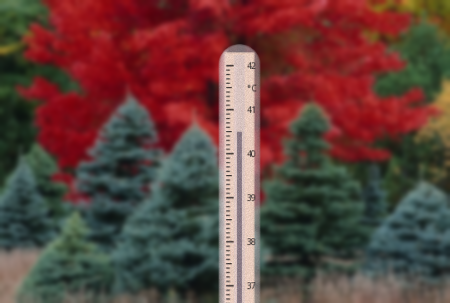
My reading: 40.5 °C
